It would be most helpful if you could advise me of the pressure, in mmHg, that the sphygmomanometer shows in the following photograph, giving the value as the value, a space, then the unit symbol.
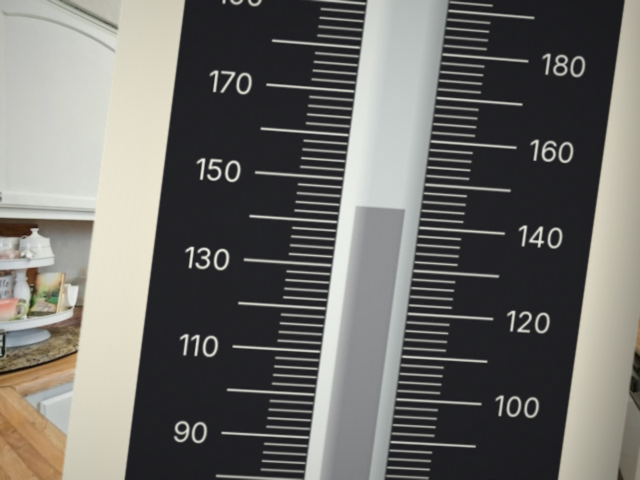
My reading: 144 mmHg
